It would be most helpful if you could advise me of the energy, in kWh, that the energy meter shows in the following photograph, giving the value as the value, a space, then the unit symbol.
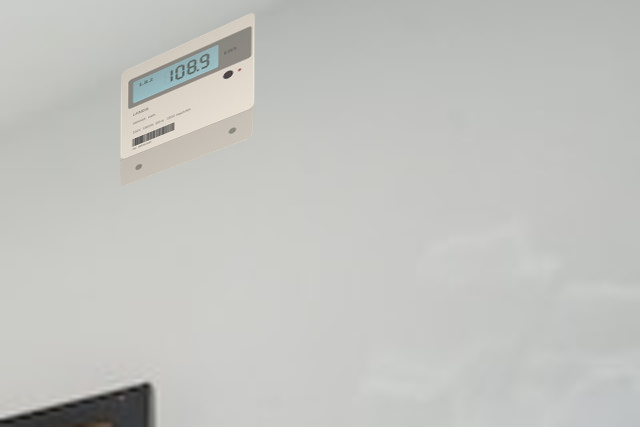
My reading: 108.9 kWh
